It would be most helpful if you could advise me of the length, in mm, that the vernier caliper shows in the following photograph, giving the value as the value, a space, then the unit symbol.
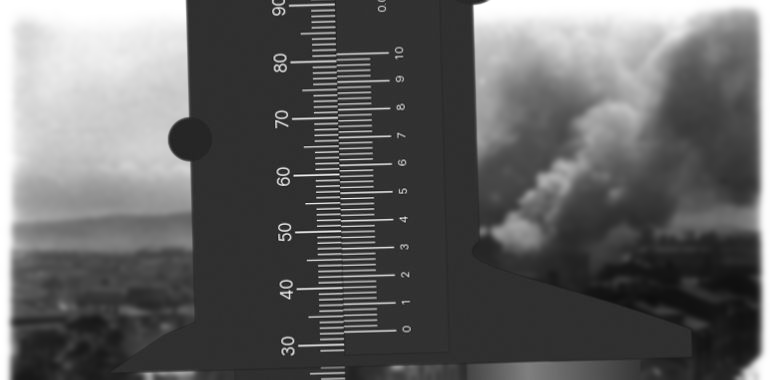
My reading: 32.2 mm
